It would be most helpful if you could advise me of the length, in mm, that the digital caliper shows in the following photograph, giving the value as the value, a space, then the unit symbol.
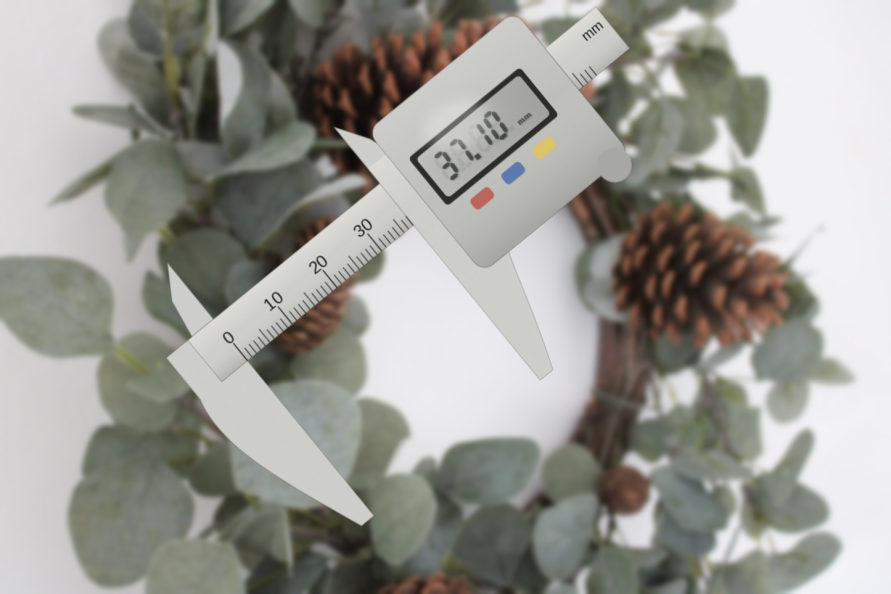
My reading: 37.10 mm
